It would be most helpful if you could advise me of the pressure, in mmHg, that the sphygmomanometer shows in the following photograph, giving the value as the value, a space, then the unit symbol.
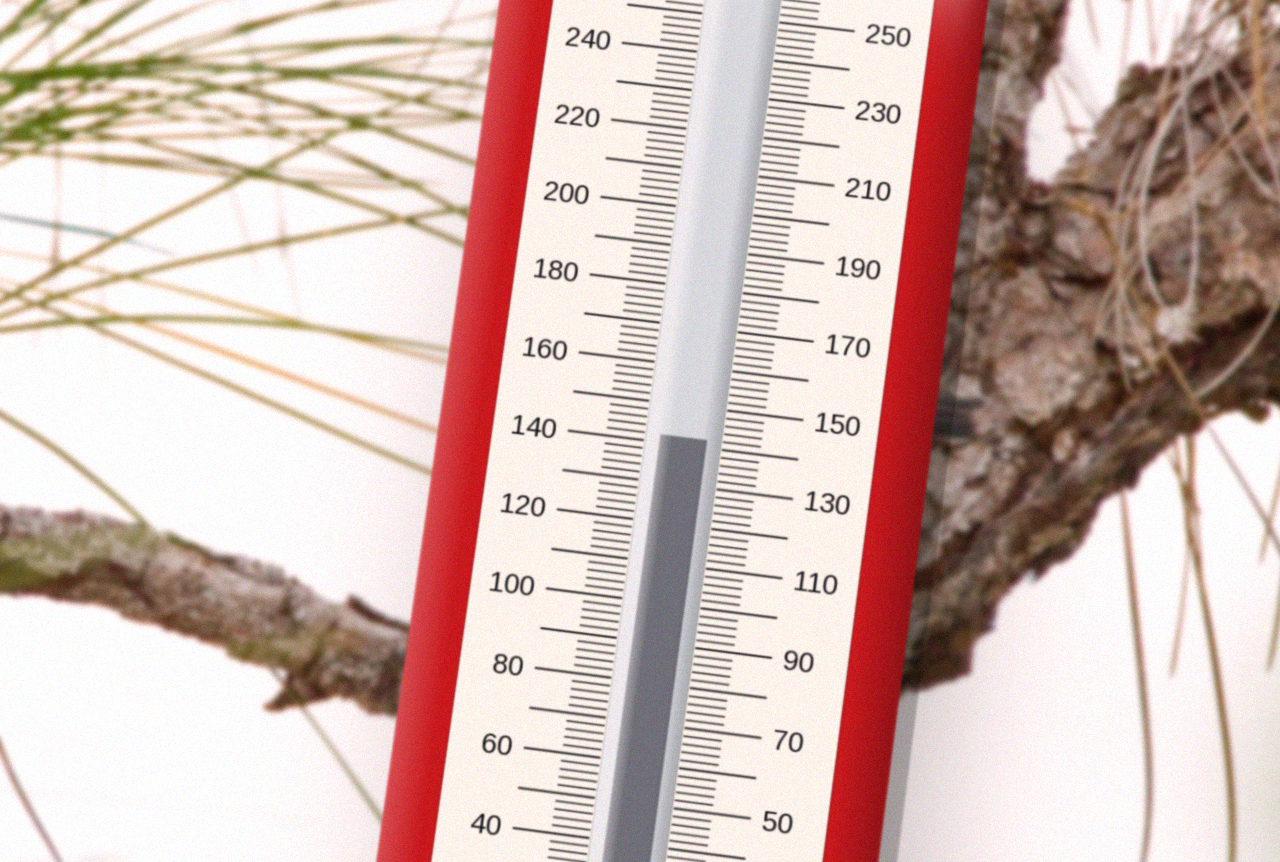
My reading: 142 mmHg
